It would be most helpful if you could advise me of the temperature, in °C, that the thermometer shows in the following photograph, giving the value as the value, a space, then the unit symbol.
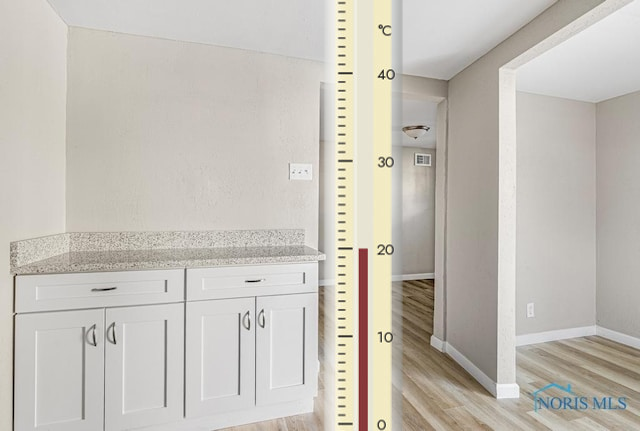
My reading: 20 °C
